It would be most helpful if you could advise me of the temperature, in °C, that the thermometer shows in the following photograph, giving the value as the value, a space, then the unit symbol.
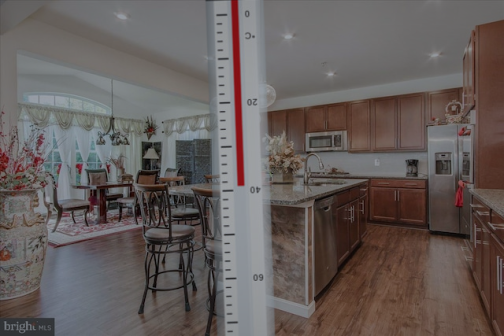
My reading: 39 °C
